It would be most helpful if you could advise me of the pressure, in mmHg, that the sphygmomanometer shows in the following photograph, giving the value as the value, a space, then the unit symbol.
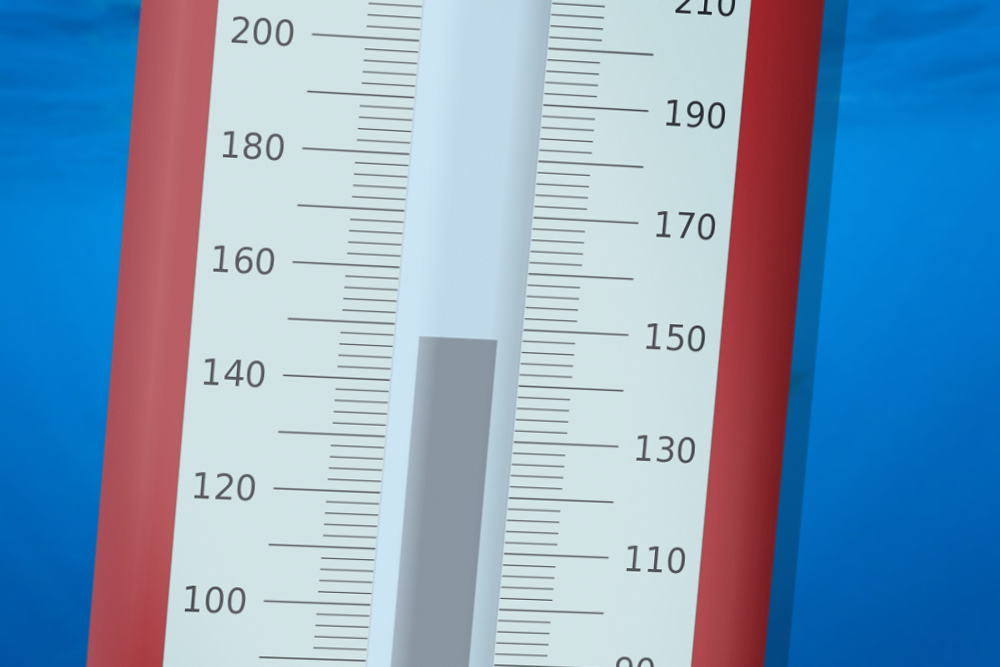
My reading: 148 mmHg
